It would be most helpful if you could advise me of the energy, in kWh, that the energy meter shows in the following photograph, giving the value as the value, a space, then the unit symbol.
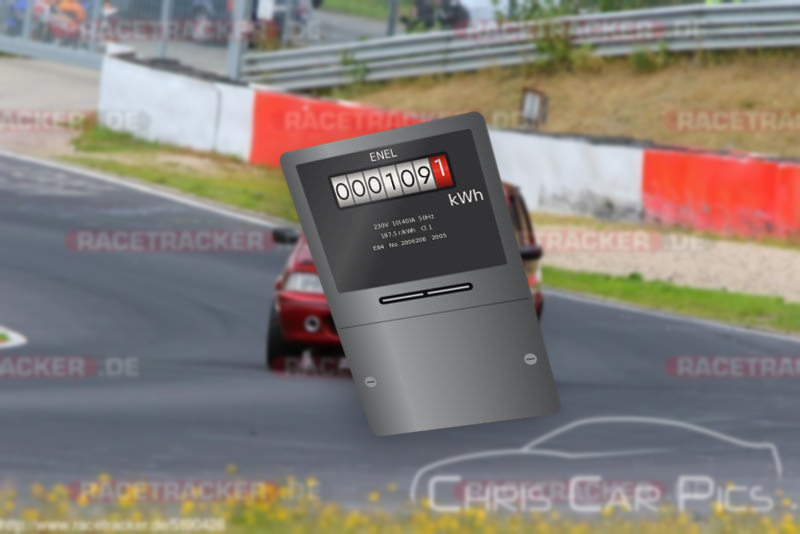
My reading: 109.1 kWh
